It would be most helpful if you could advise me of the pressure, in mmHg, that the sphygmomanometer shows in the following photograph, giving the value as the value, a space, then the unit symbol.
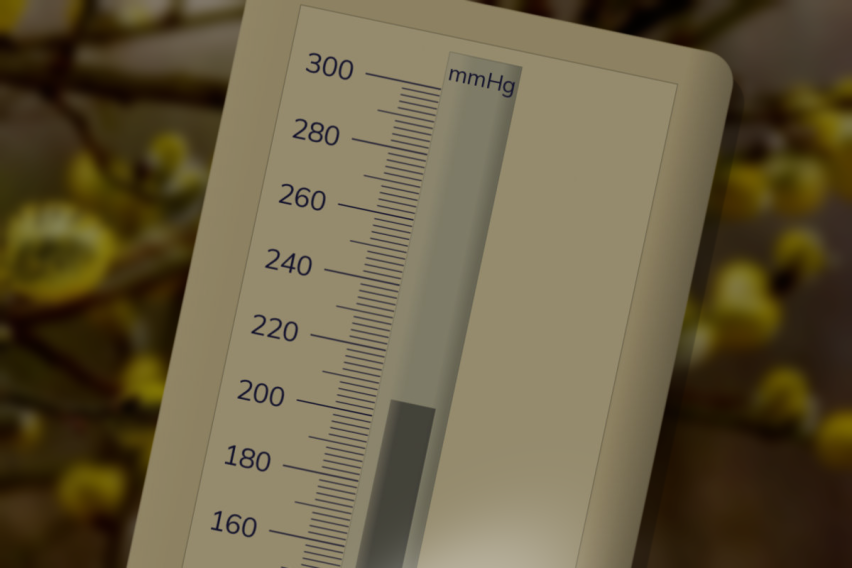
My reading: 206 mmHg
